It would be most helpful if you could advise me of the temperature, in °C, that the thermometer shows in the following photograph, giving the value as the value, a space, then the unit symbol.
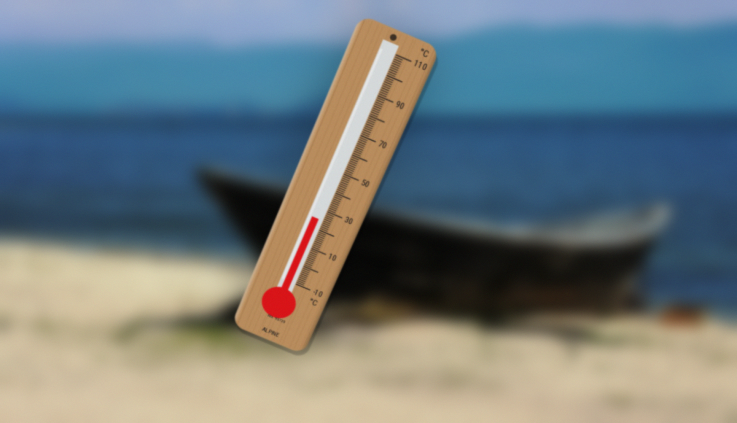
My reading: 25 °C
